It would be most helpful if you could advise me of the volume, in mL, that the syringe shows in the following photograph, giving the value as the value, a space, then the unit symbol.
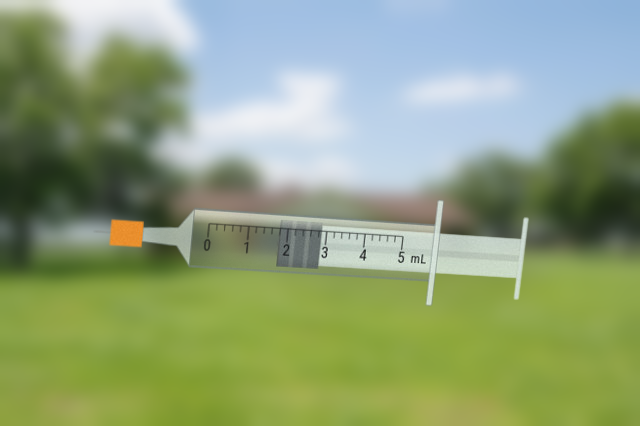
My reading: 1.8 mL
